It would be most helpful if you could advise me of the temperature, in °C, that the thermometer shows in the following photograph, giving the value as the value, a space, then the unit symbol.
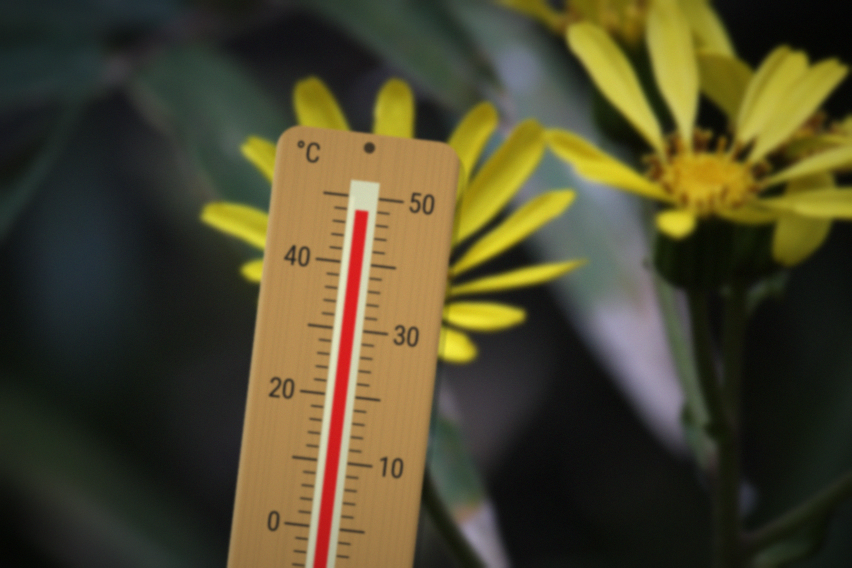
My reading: 48 °C
